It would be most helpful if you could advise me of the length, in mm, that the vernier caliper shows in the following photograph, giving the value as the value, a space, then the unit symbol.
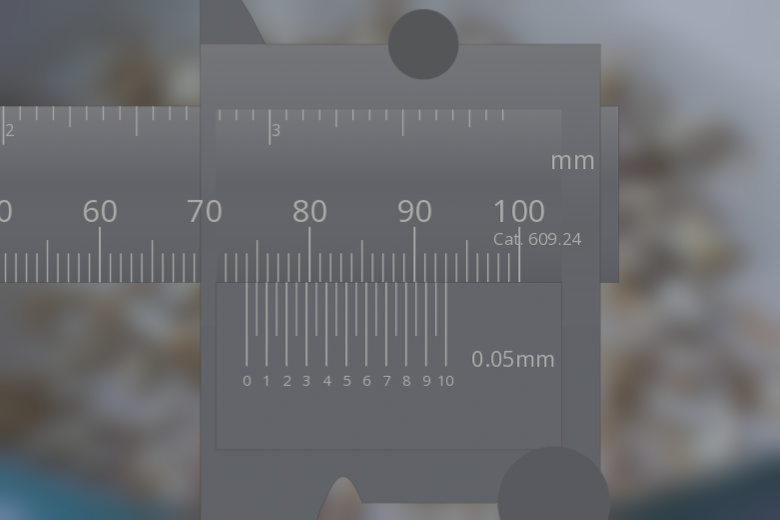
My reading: 74.0 mm
